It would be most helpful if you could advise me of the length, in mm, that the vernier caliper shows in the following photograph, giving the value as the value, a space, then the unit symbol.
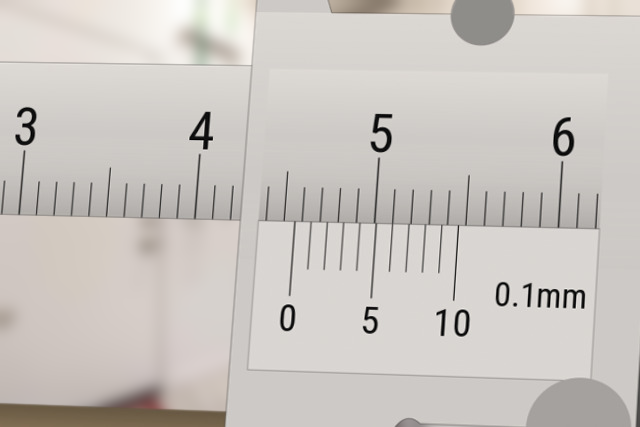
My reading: 45.6 mm
